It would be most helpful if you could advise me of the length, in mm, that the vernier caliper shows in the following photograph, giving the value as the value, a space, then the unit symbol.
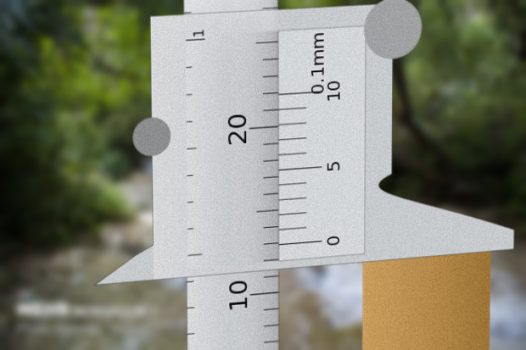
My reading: 12.9 mm
